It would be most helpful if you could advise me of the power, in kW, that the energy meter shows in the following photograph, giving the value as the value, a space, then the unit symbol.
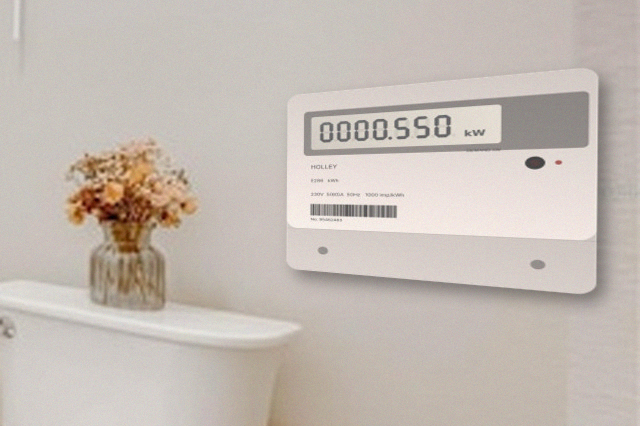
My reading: 0.550 kW
